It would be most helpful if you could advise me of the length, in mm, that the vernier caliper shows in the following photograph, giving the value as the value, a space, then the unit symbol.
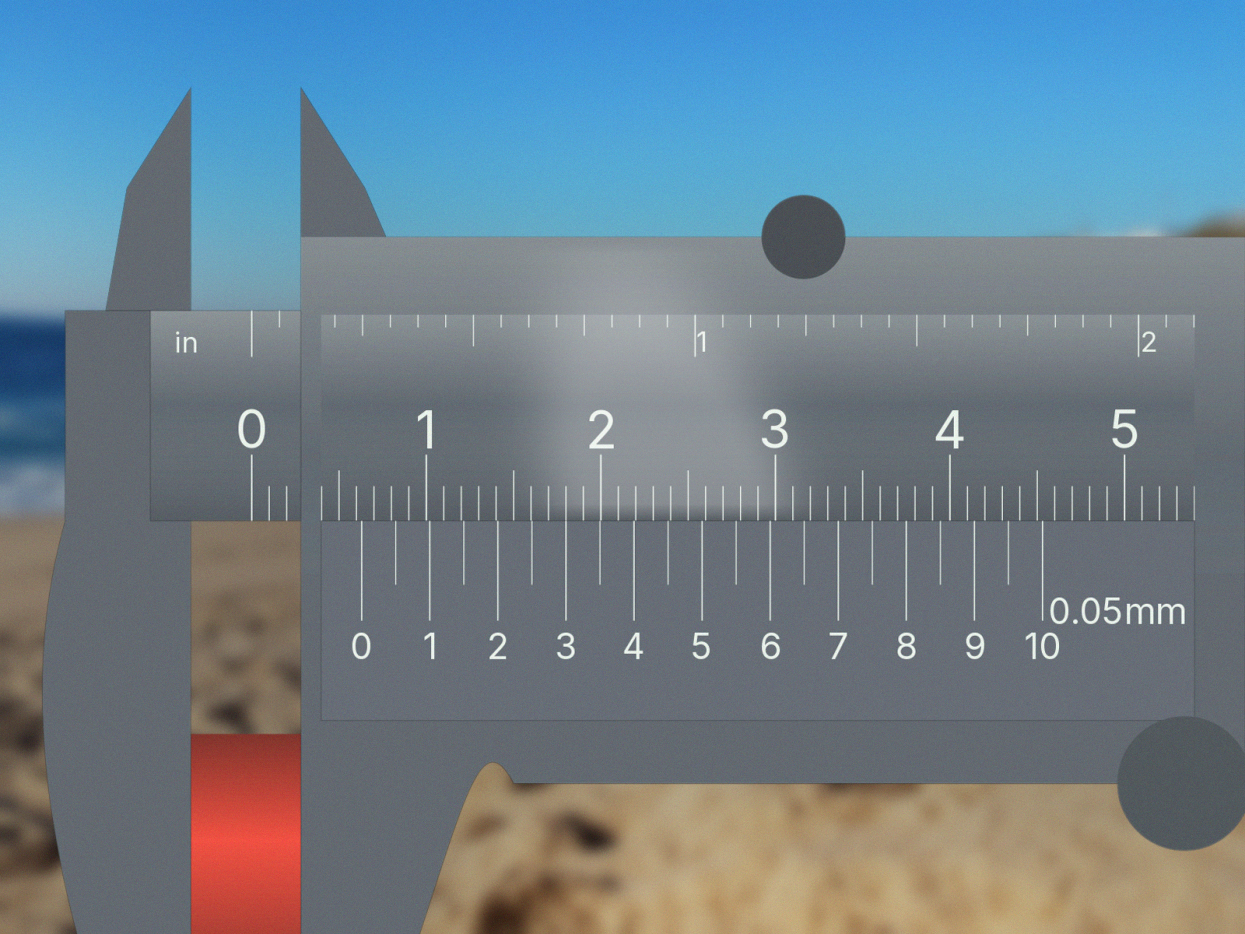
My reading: 6.3 mm
